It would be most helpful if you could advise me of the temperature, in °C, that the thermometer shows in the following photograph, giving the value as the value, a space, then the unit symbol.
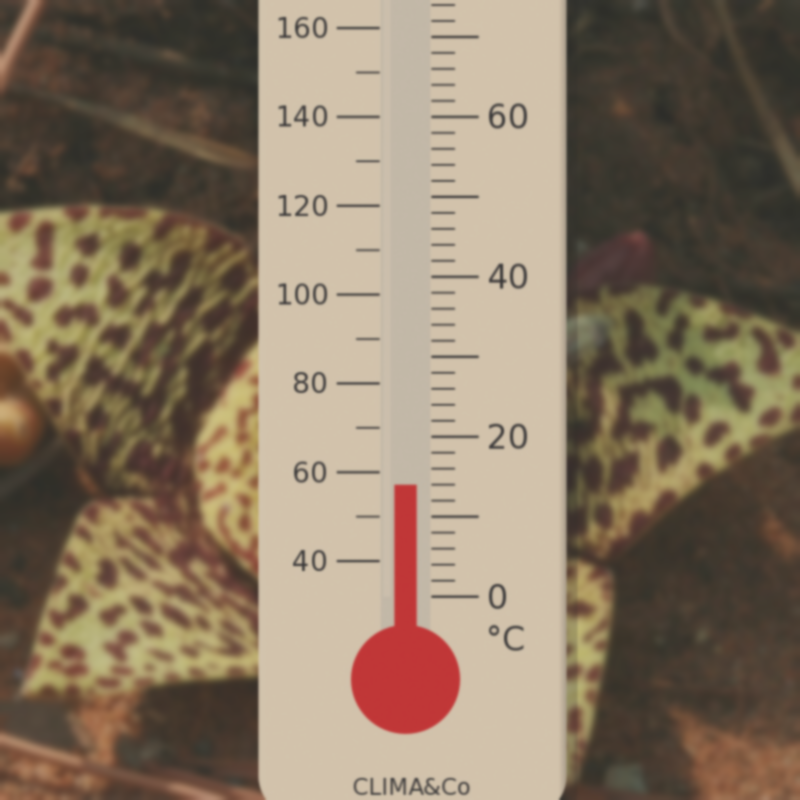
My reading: 14 °C
